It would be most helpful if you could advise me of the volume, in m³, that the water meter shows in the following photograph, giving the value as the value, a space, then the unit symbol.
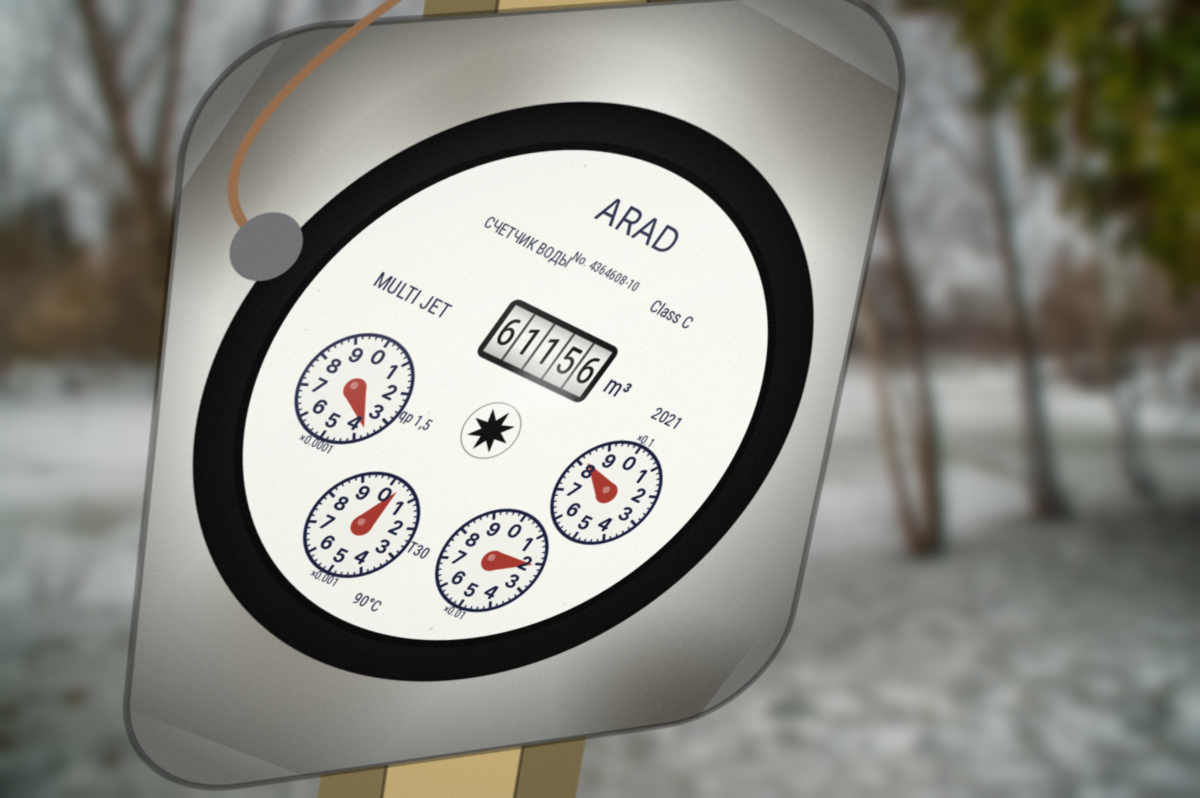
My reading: 61156.8203 m³
